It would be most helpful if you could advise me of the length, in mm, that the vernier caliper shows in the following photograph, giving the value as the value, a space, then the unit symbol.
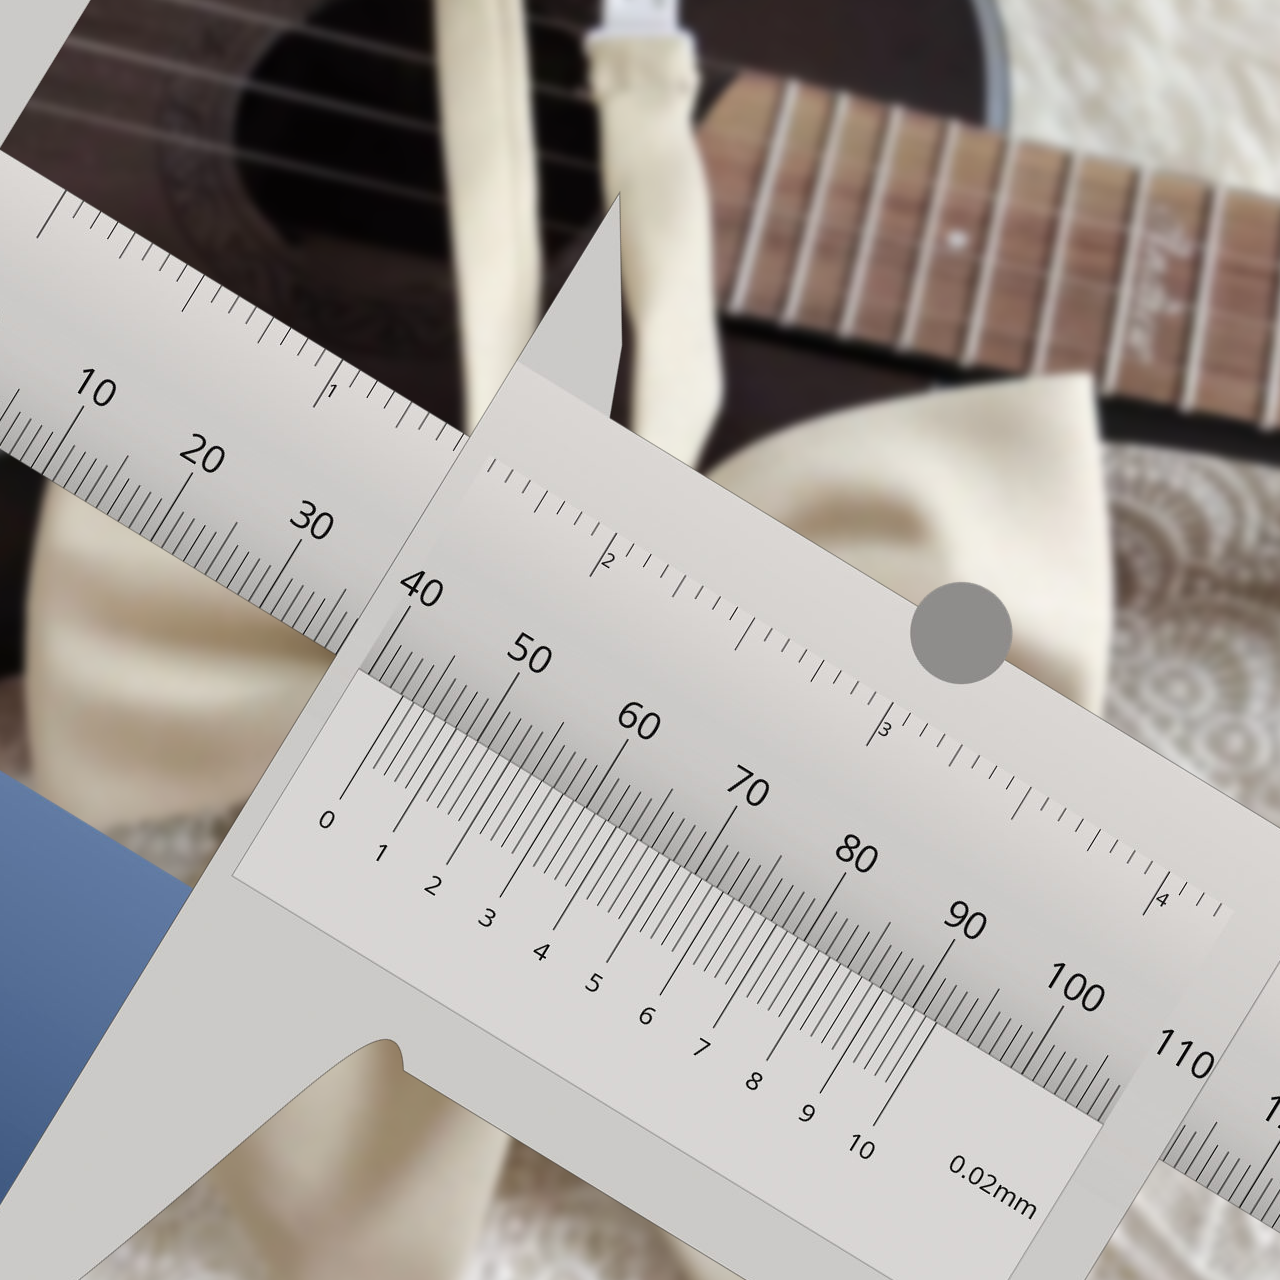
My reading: 43.2 mm
